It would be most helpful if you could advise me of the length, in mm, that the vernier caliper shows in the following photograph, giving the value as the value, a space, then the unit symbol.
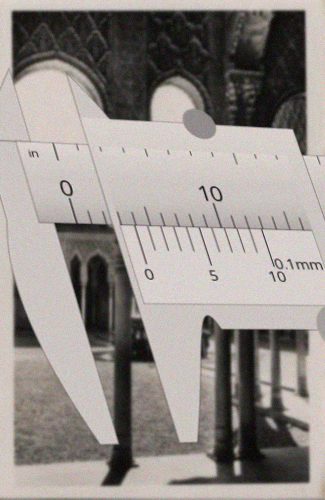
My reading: 3.9 mm
